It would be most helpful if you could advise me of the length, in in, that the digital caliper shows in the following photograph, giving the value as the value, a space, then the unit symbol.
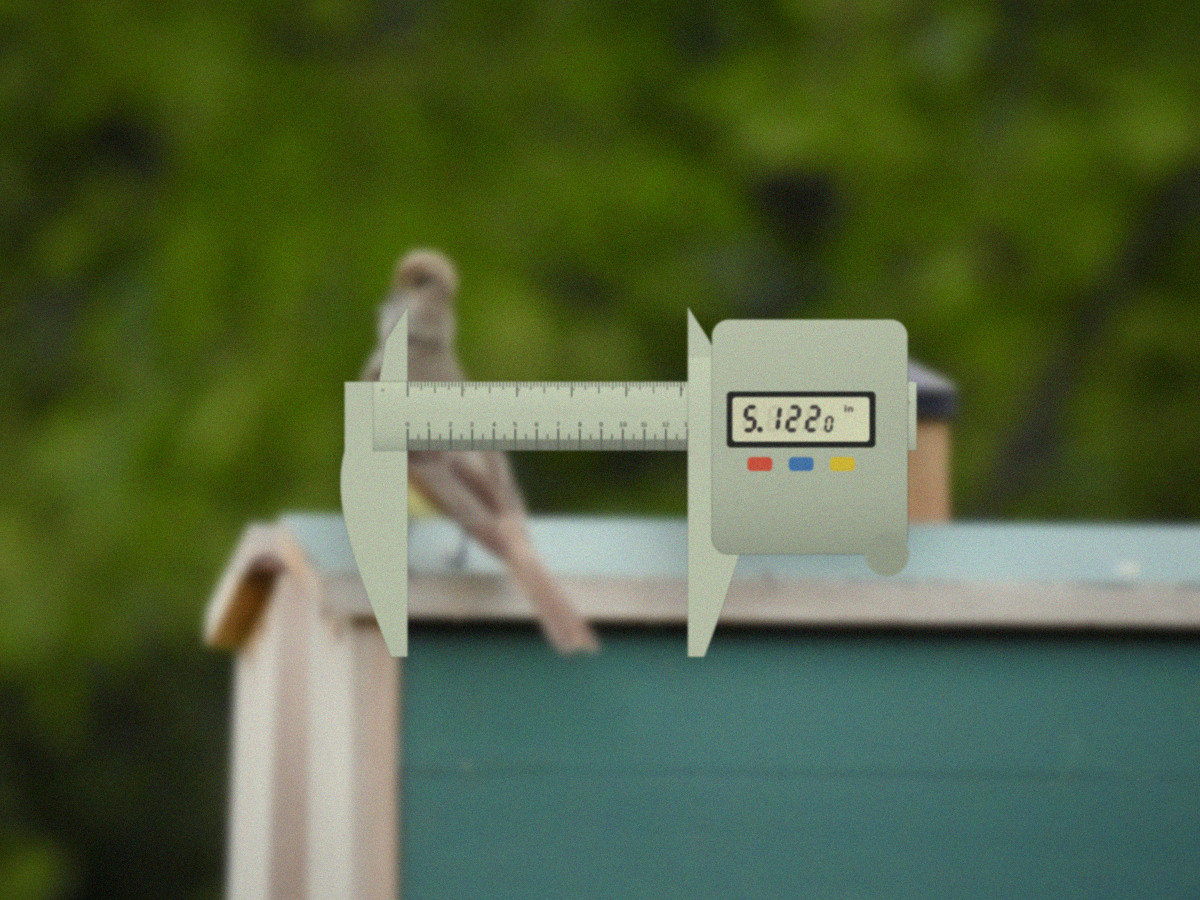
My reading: 5.1220 in
